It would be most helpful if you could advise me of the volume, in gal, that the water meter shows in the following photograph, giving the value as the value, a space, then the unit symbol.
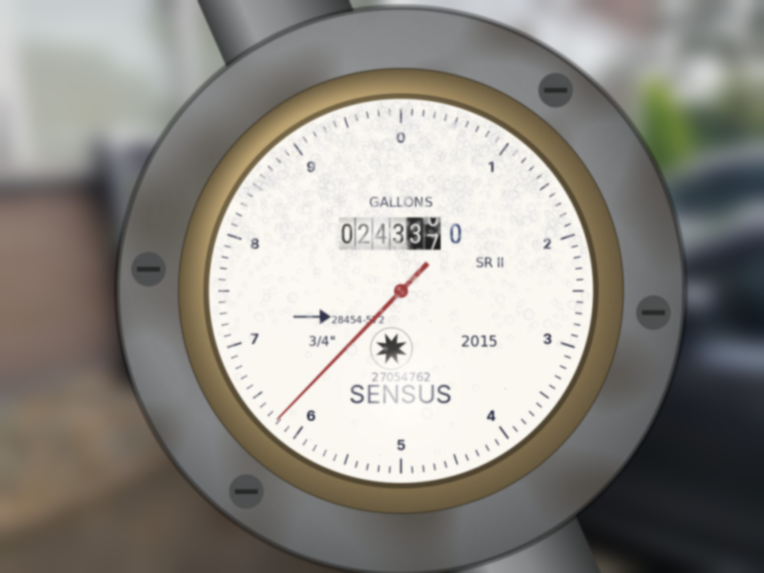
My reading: 243366.2 gal
